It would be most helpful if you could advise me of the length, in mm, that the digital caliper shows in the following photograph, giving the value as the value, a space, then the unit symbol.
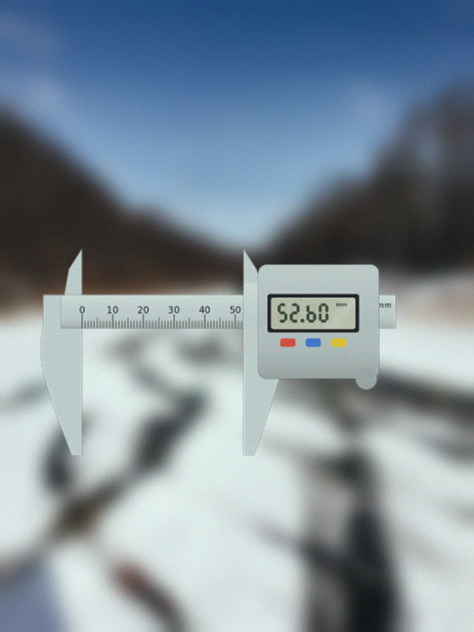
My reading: 52.60 mm
